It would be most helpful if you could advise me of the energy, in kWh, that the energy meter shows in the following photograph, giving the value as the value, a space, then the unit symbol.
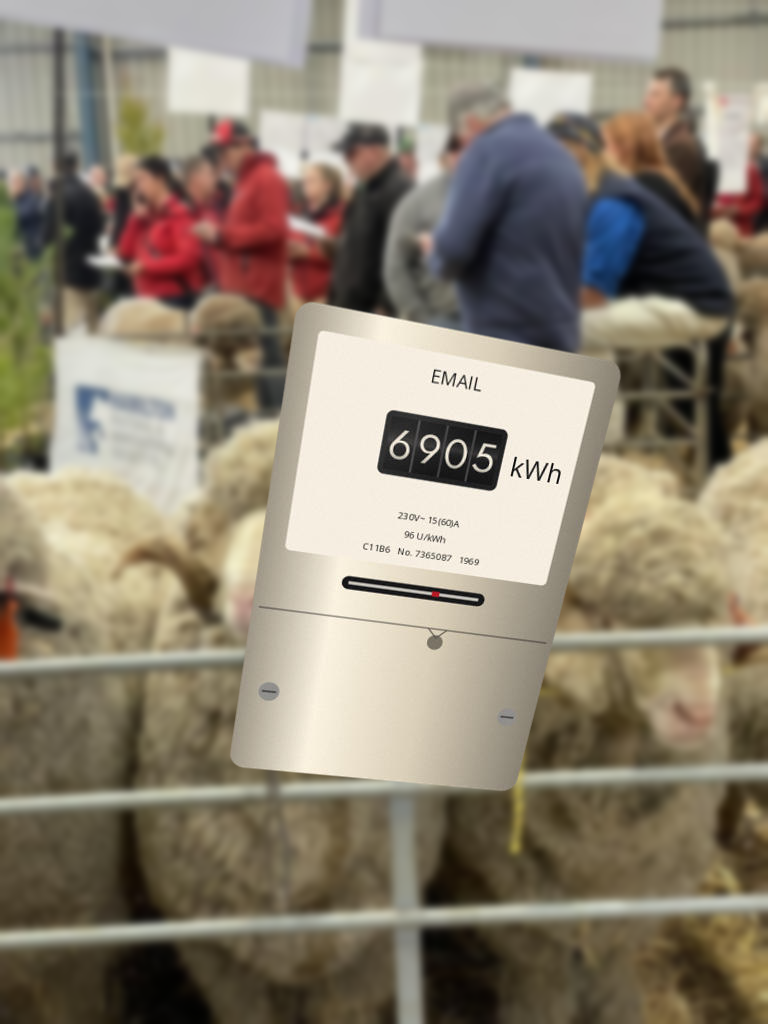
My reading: 6905 kWh
